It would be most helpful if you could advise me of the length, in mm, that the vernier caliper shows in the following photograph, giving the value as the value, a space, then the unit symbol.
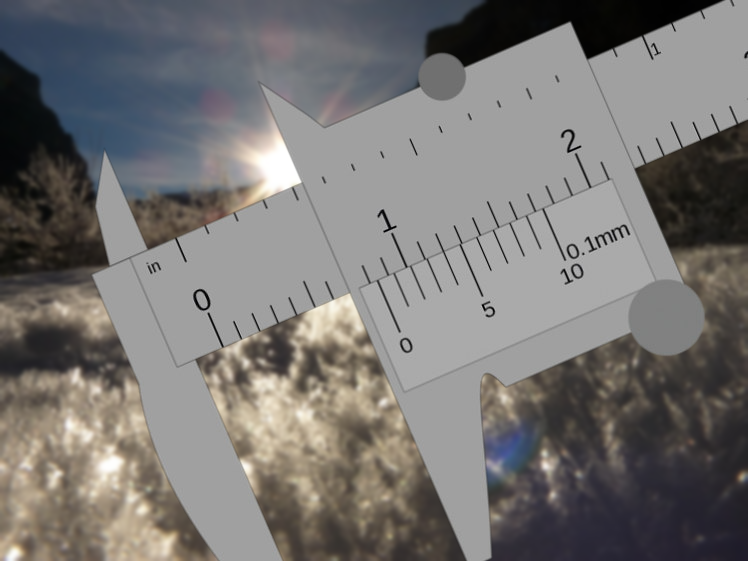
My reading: 8.4 mm
